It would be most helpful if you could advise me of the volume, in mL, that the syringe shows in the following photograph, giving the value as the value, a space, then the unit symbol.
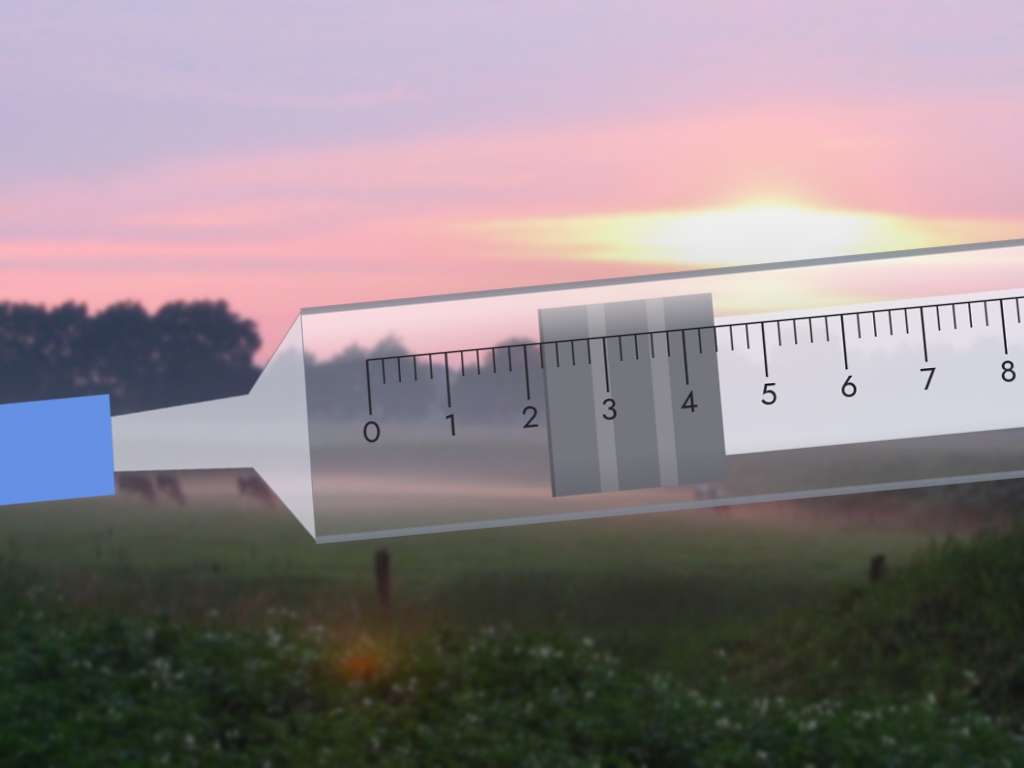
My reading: 2.2 mL
